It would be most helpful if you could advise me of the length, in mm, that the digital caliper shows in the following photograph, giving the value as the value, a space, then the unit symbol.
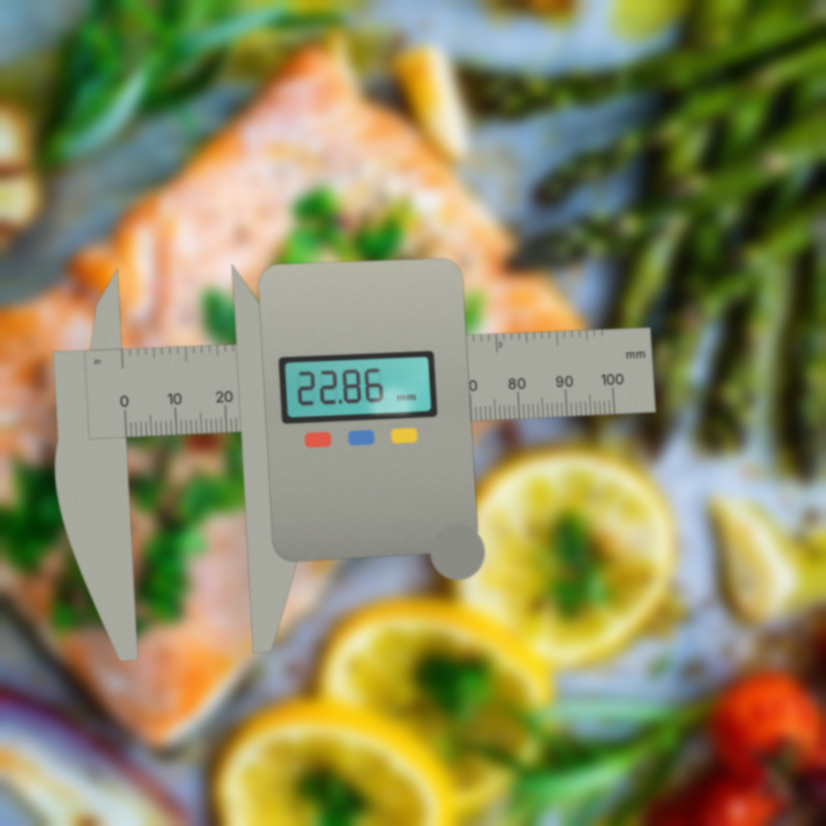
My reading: 22.86 mm
